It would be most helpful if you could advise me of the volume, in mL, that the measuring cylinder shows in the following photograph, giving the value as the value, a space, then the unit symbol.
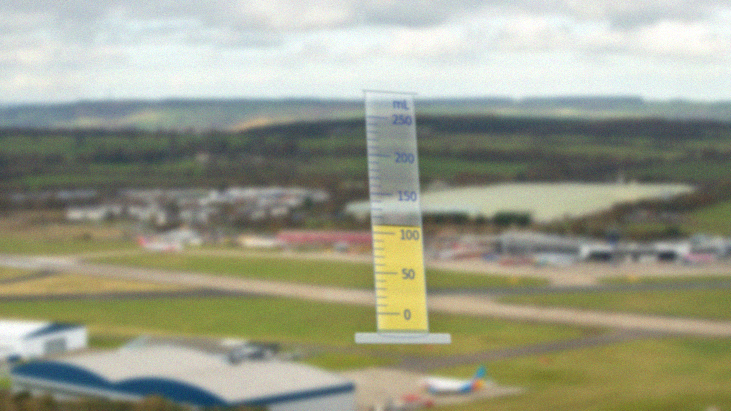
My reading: 110 mL
